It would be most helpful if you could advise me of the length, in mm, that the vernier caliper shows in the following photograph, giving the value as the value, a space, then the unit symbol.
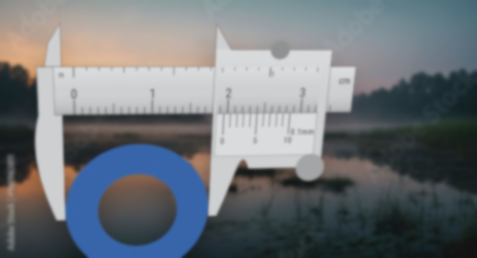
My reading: 19.5 mm
